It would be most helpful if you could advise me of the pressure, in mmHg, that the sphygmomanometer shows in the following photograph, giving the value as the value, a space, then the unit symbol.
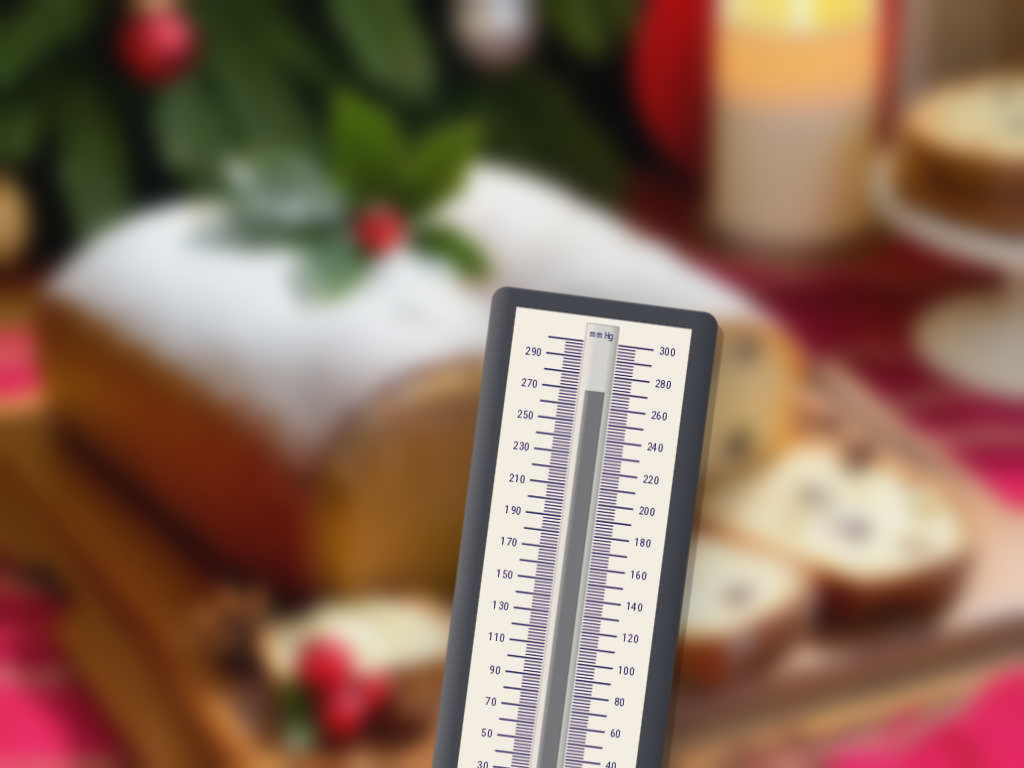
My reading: 270 mmHg
